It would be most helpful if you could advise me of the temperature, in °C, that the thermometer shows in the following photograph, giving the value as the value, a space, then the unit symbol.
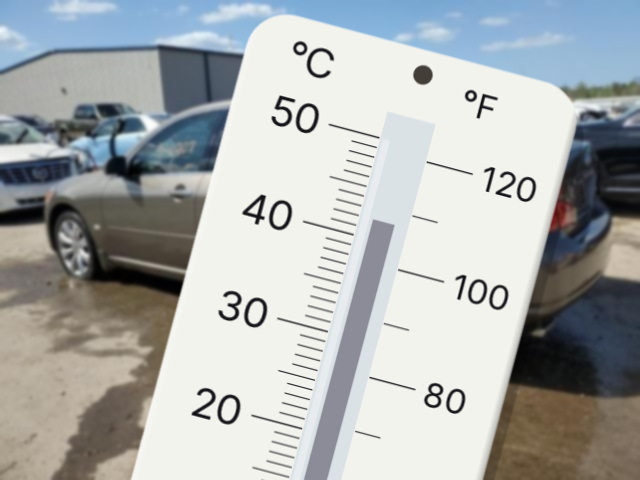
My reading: 42 °C
